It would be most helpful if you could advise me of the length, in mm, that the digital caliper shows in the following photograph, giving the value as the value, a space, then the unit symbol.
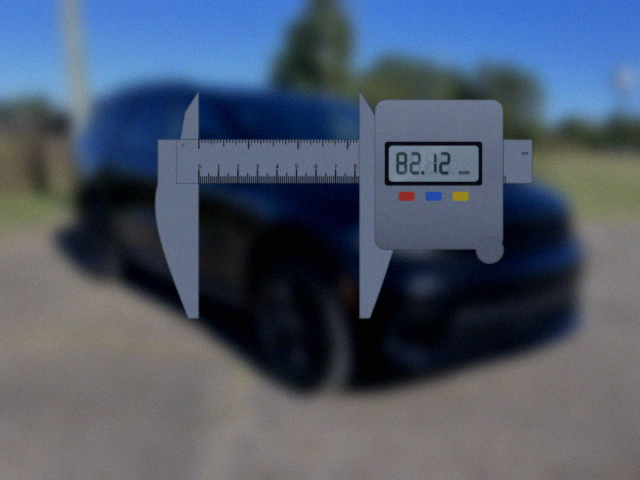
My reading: 82.12 mm
